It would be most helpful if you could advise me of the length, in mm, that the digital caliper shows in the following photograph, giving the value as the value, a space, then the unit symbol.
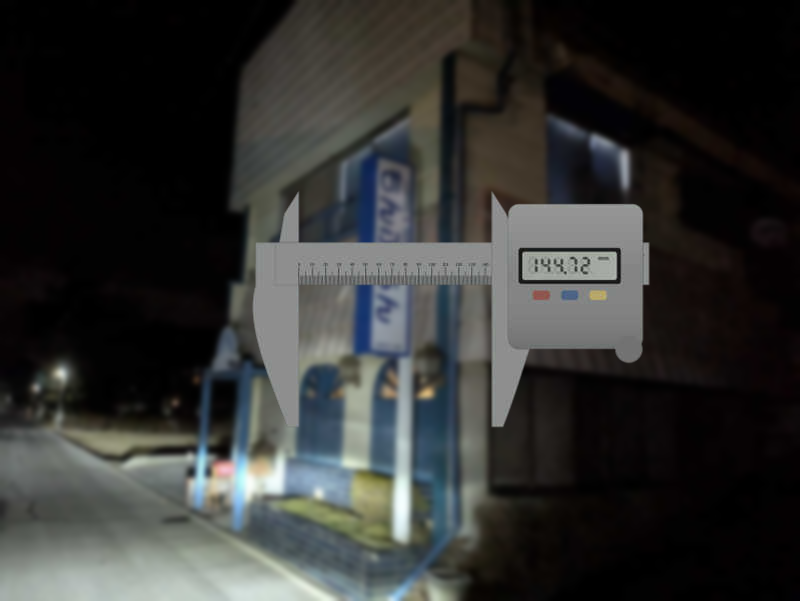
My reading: 144.72 mm
